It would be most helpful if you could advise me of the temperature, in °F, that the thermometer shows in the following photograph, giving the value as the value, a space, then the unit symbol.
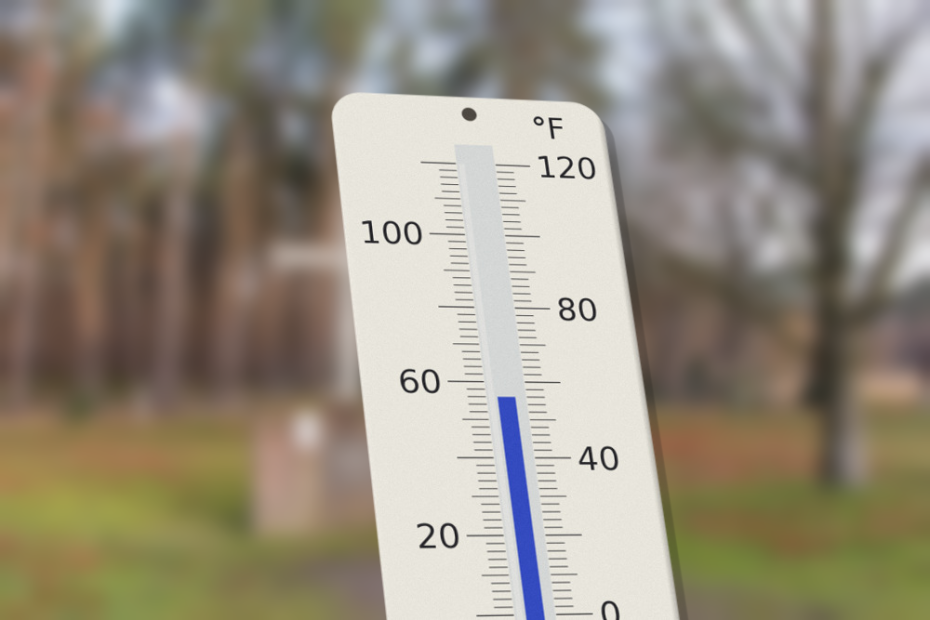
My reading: 56 °F
